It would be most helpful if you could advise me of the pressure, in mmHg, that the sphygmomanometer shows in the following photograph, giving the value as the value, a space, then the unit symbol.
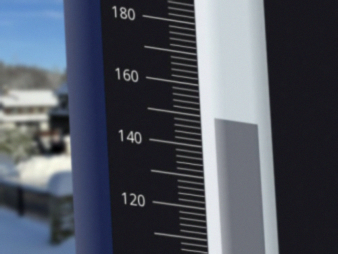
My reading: 150 mmHg
